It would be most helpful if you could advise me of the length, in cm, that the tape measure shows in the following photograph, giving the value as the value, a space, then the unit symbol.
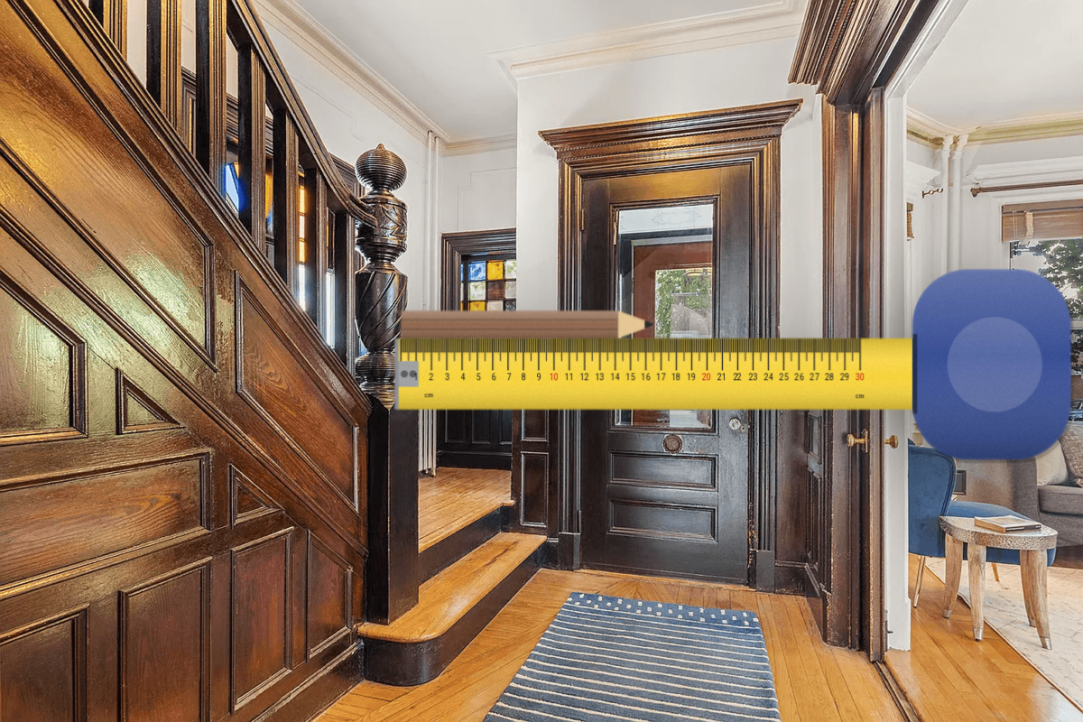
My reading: 16.5 cm
